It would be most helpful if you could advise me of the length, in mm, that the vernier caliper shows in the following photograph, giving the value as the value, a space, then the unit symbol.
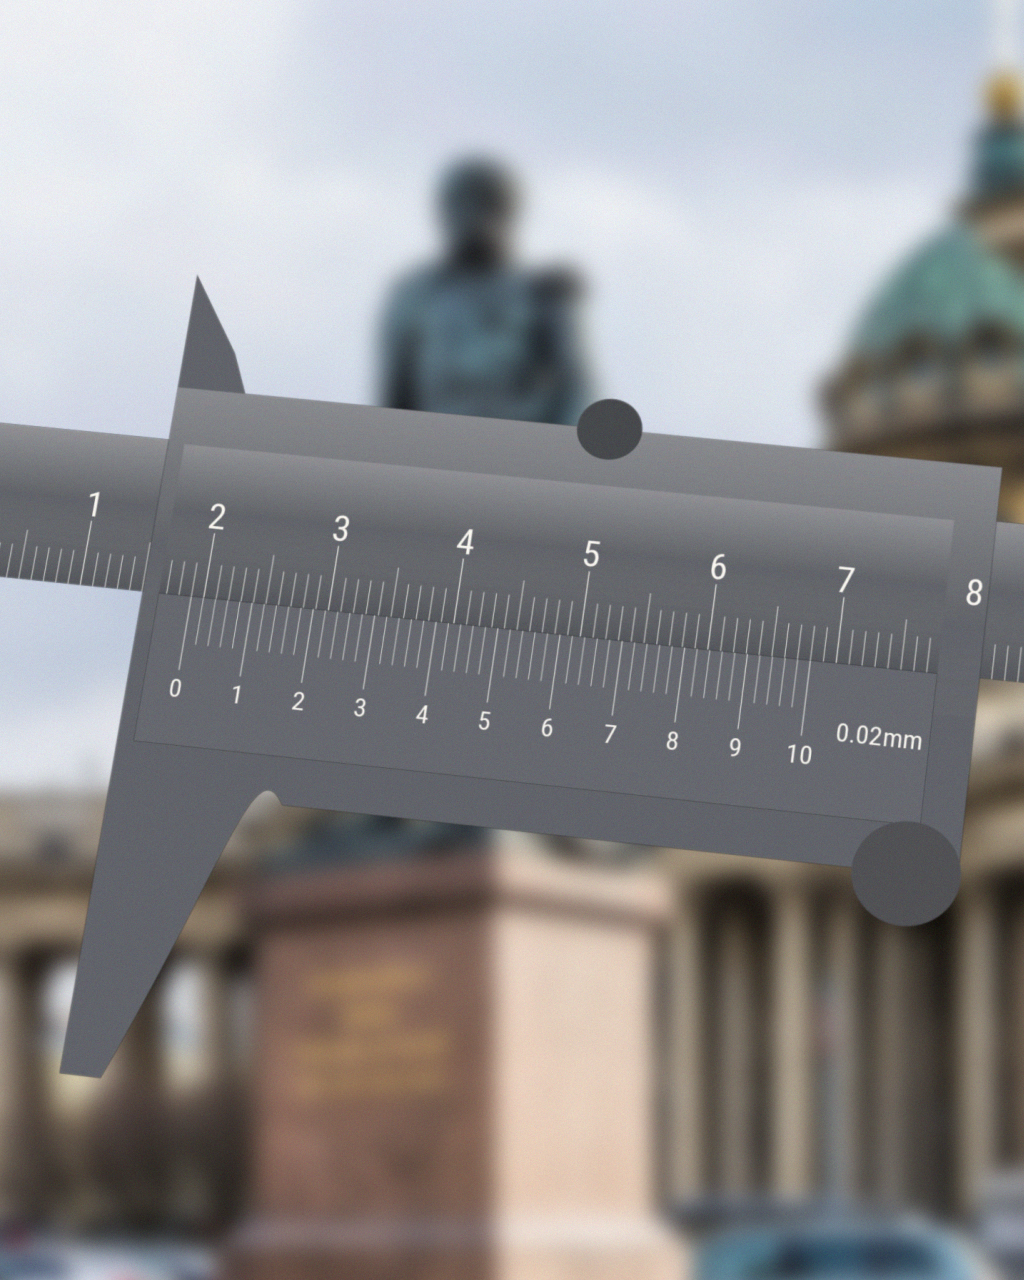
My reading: 19.0 mm
